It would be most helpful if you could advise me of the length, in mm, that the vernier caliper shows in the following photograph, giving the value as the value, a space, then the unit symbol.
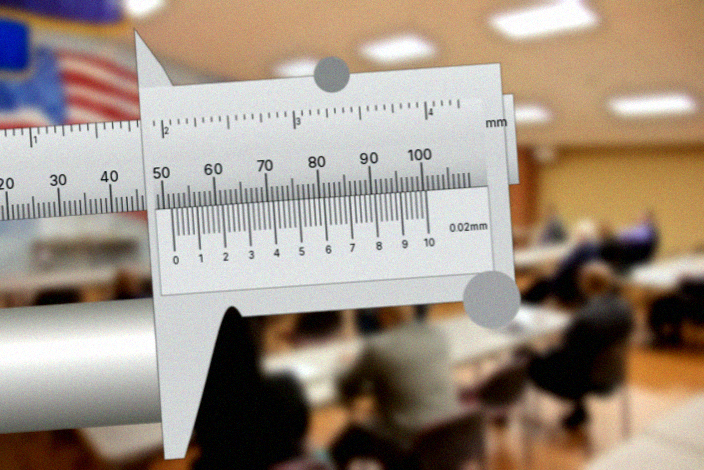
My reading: 51.5 mm
